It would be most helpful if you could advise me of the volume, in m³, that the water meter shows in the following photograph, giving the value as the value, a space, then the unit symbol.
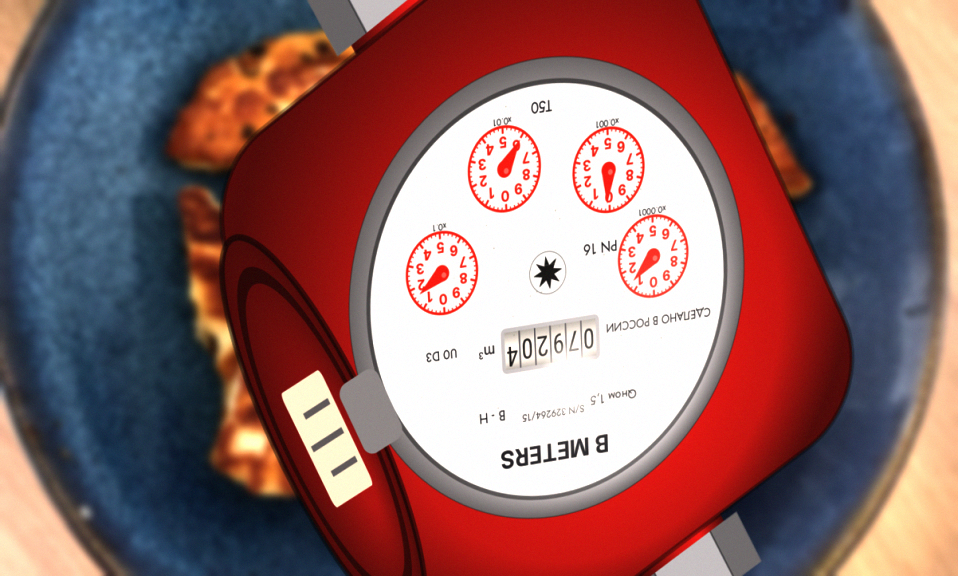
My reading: 79204.1601 m³
